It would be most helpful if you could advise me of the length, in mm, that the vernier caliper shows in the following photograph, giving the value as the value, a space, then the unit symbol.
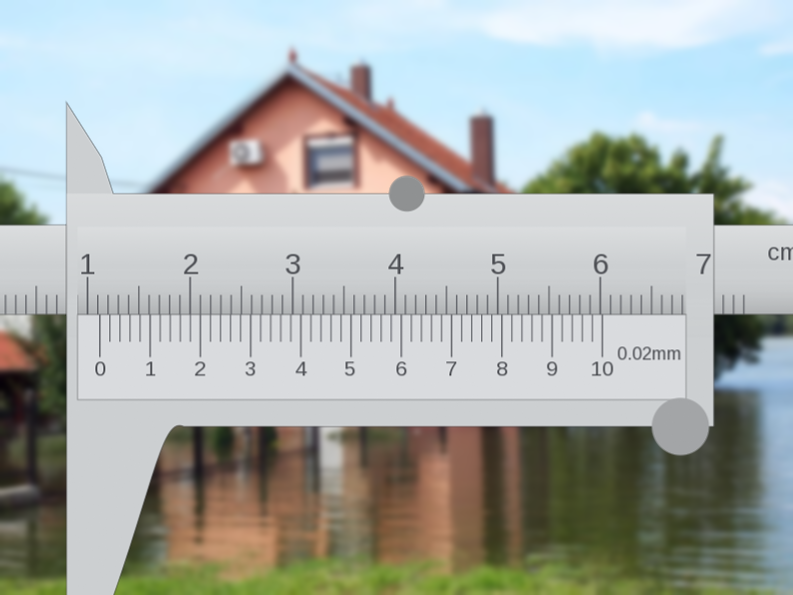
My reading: 11.2 mm
